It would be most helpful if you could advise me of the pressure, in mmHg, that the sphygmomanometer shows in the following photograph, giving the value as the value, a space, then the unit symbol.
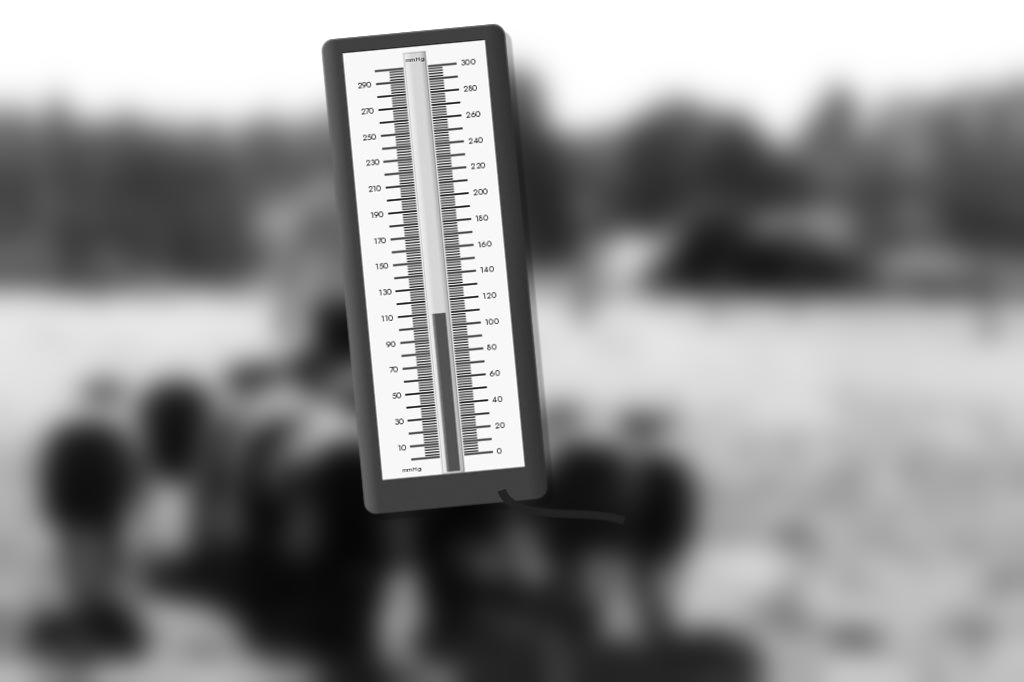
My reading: 110 mmHg
